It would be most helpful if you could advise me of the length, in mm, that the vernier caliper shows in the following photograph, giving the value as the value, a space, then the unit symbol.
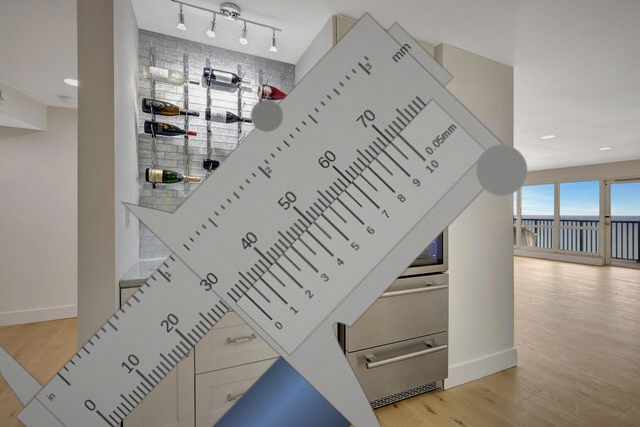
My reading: 33.0 mm
